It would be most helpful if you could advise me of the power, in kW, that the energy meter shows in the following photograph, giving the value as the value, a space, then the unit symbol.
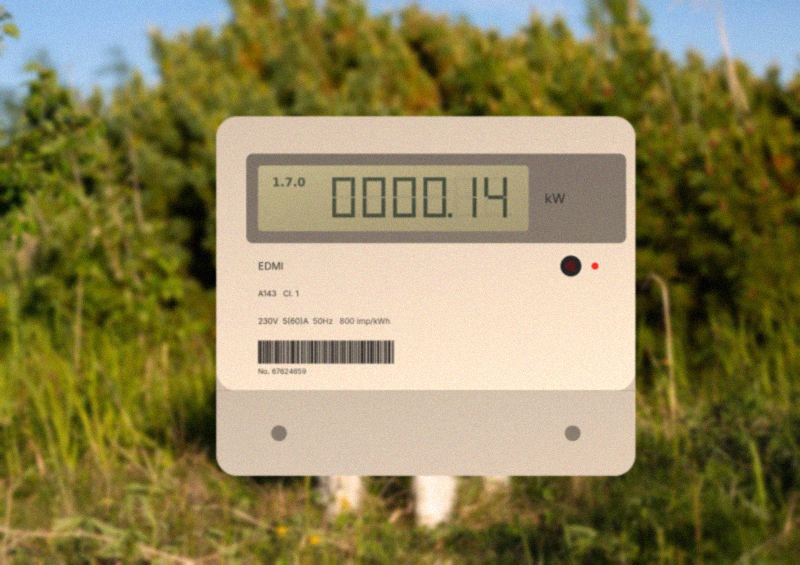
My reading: 0.14 kW
